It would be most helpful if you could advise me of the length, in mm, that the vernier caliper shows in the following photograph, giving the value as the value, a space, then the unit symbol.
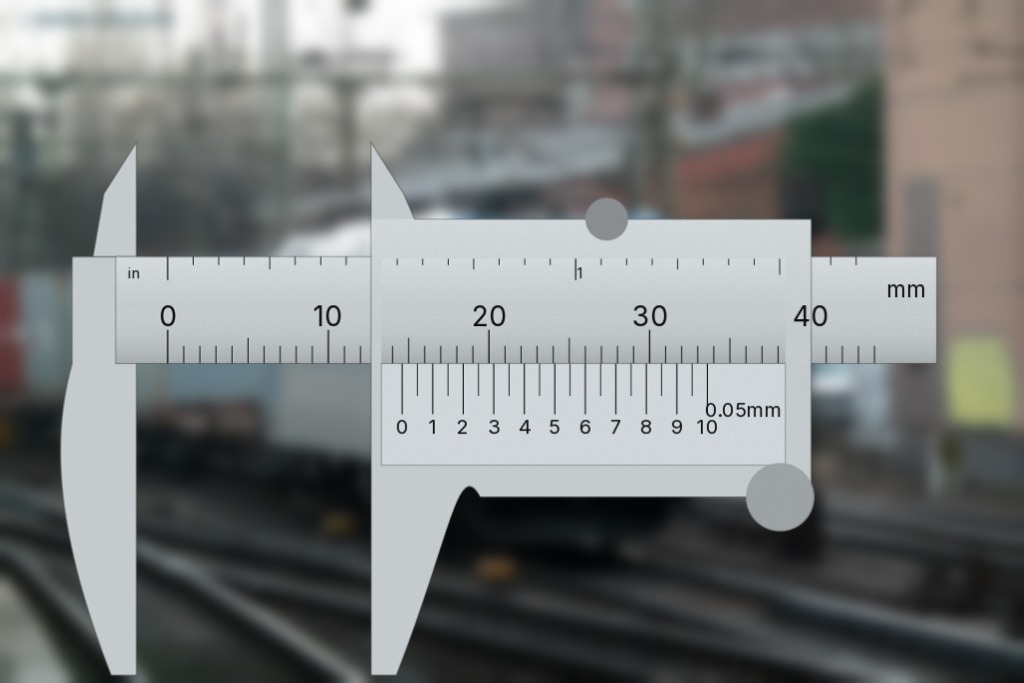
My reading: 14.6 mm
